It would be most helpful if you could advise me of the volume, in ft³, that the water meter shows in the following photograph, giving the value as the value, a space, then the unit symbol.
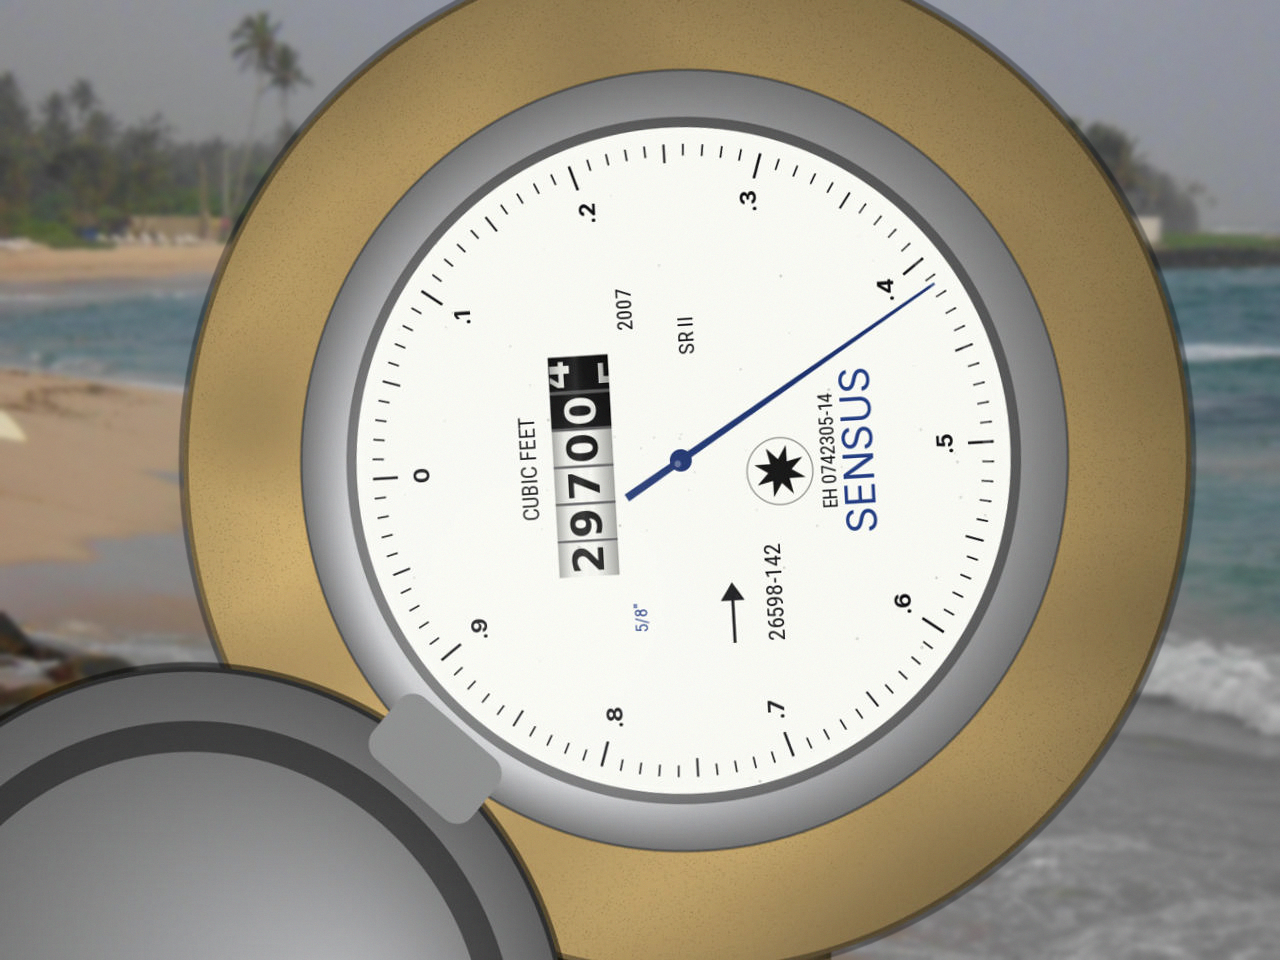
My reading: 297004.41 ft³
